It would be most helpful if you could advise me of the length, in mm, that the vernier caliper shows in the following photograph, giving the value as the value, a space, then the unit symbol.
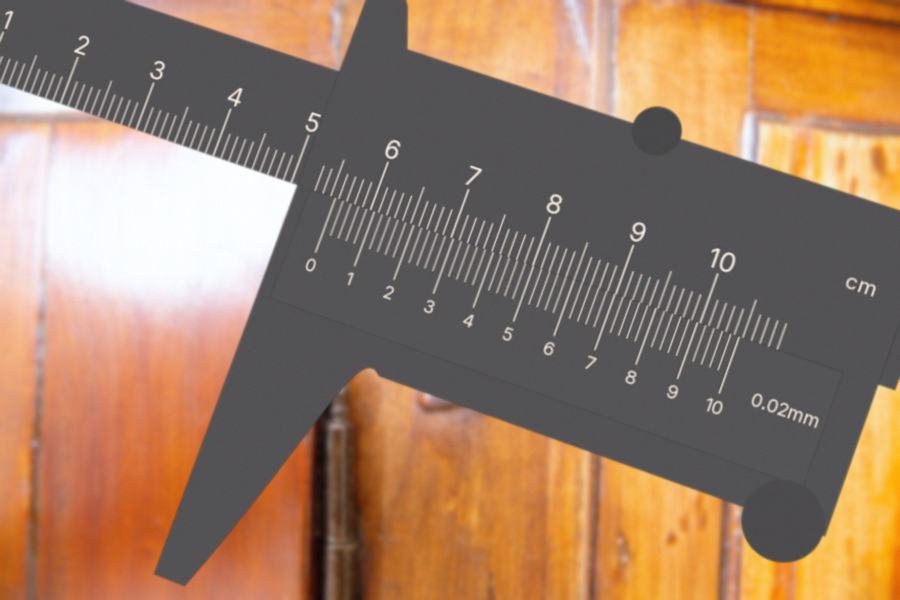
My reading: 55.6 mm
